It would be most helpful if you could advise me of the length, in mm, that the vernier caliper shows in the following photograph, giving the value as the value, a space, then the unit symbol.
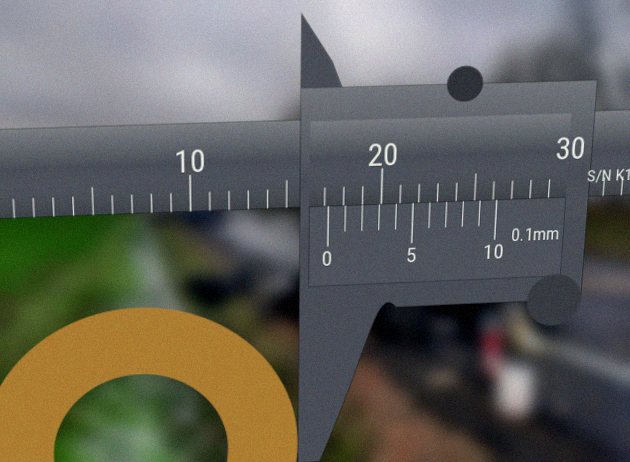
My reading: 17.2 mm
